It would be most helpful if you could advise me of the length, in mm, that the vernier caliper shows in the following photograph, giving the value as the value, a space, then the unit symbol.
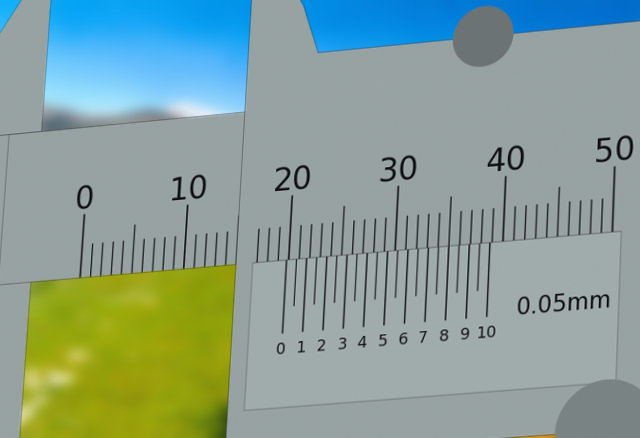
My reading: 19.8 mm
